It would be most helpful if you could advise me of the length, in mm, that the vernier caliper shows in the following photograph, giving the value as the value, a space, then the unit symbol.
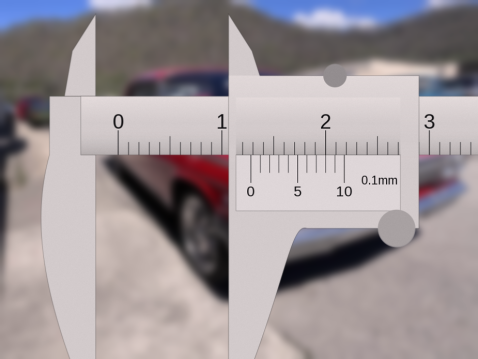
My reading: 12.8 mm
